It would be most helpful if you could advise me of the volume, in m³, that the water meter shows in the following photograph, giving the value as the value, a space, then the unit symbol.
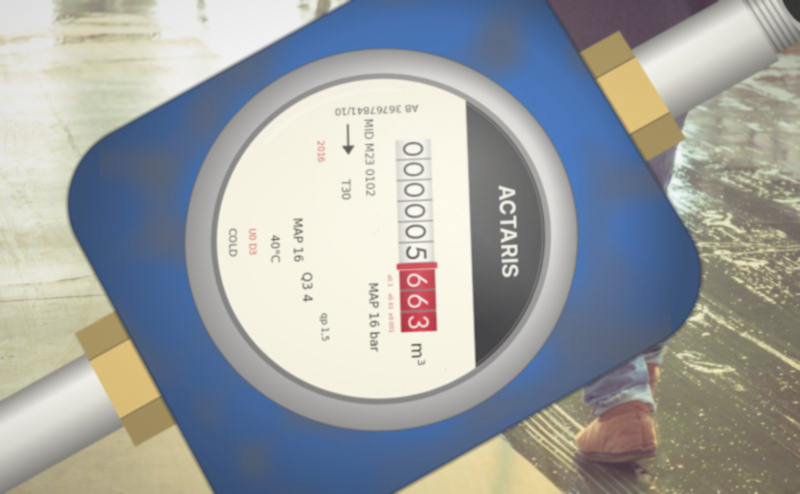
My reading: 5.663 m³
